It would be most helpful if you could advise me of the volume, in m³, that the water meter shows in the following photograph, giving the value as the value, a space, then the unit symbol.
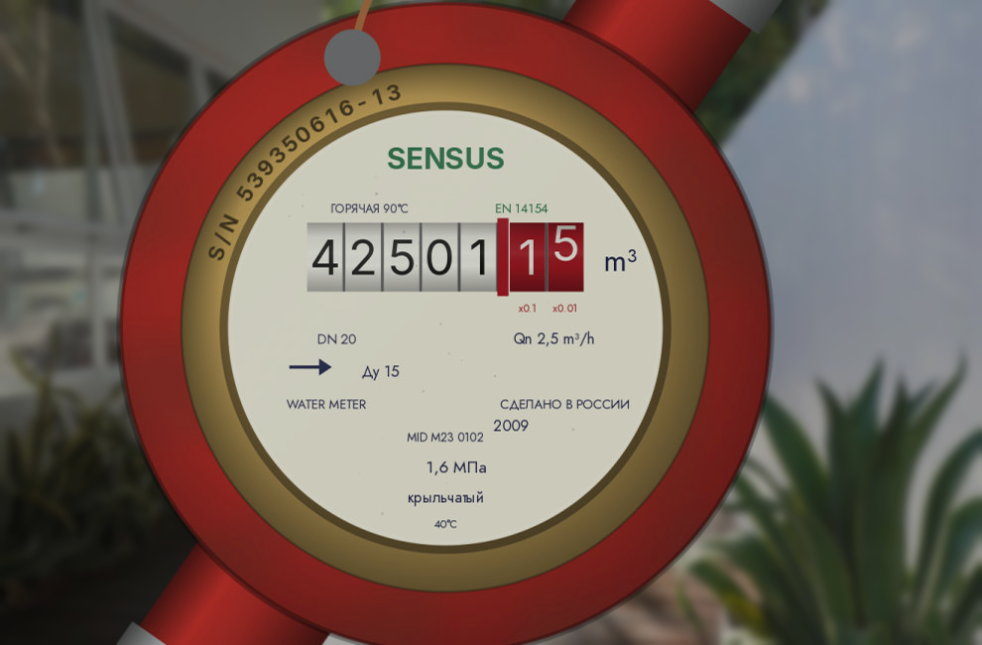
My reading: 42501.15 m³
